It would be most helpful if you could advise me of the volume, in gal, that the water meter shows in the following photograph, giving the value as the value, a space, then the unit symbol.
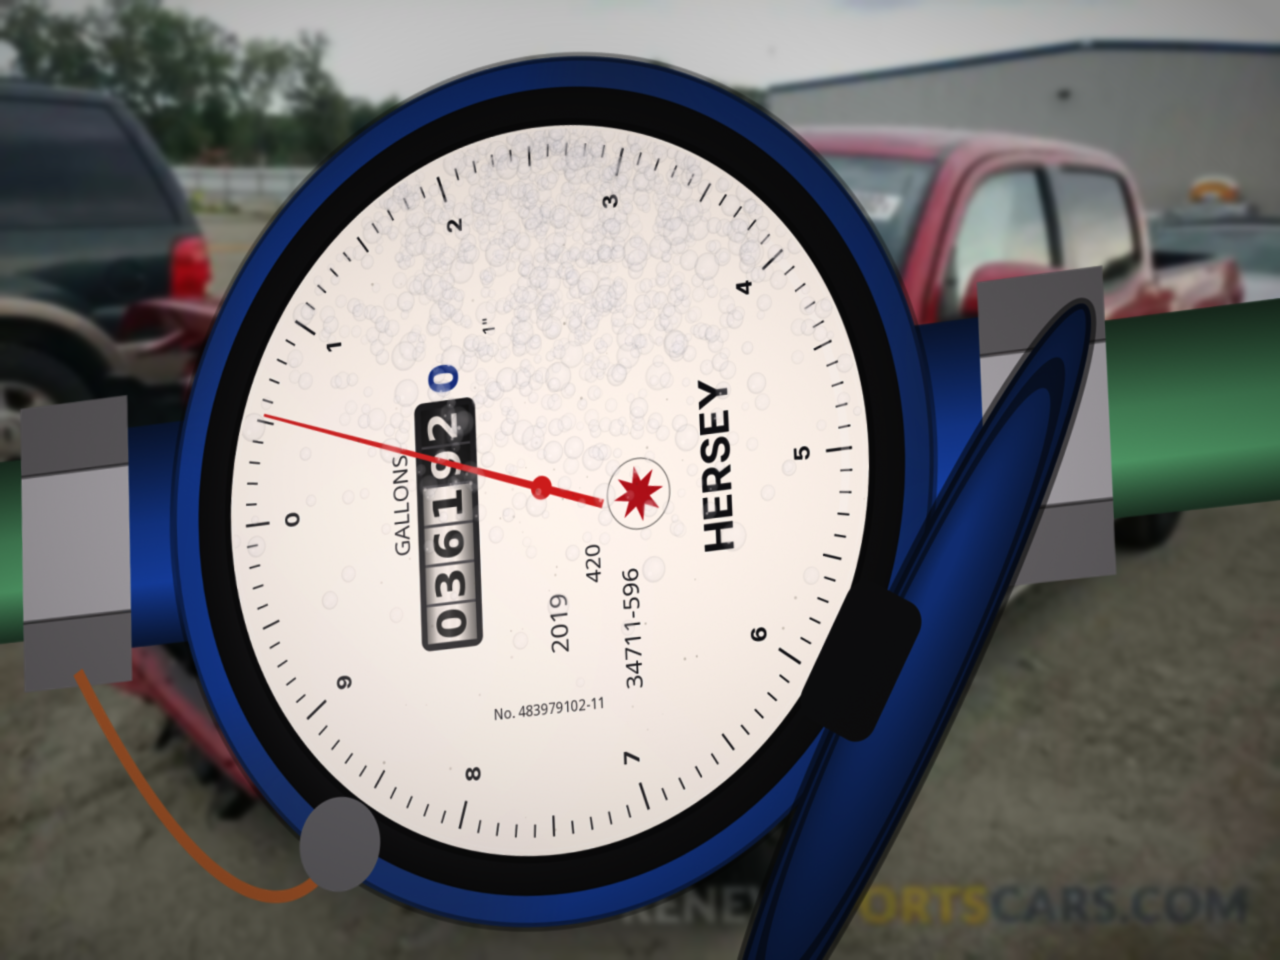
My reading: 361920.5 gal
